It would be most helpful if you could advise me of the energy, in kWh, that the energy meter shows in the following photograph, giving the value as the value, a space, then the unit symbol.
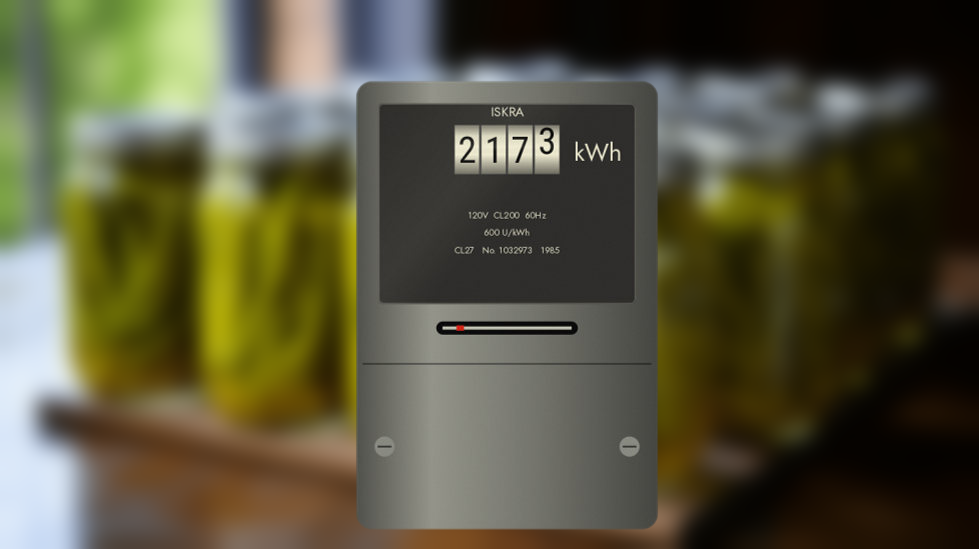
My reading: 2173 kWh
